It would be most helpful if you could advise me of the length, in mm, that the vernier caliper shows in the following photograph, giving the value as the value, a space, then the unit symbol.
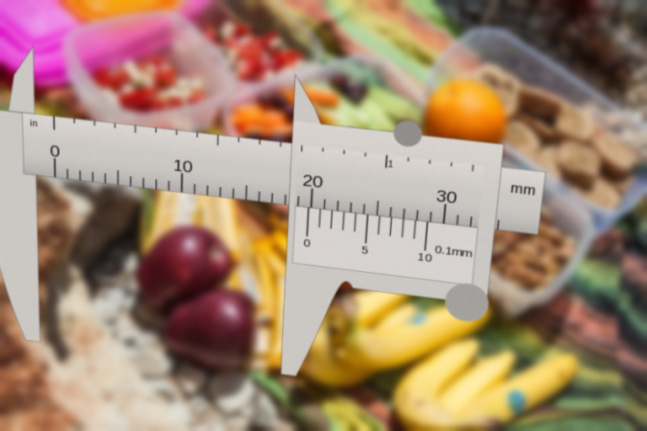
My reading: 19.8 mm
